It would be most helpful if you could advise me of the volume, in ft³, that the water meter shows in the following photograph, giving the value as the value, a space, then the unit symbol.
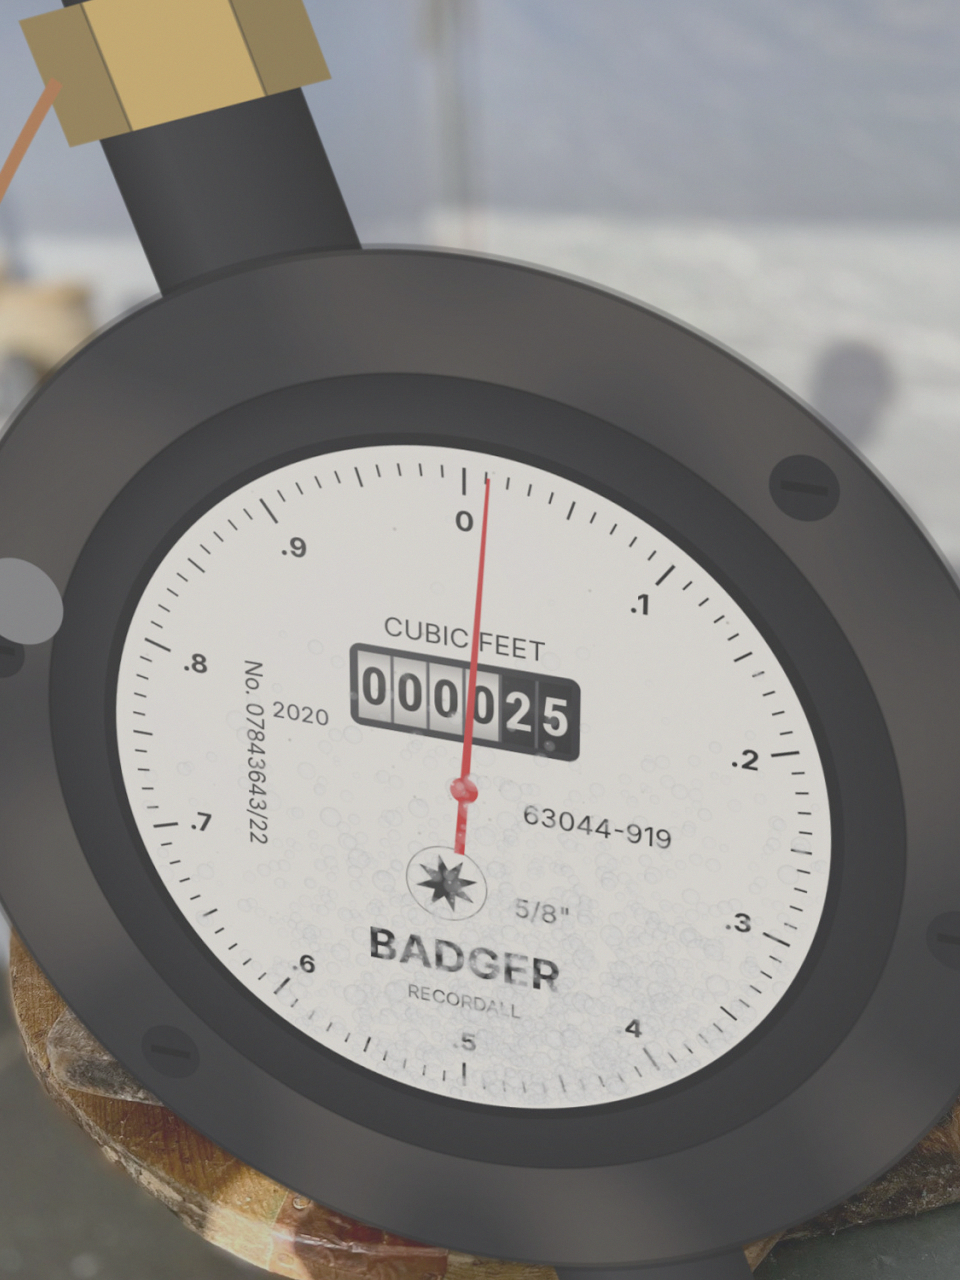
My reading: 25.01 ft³
